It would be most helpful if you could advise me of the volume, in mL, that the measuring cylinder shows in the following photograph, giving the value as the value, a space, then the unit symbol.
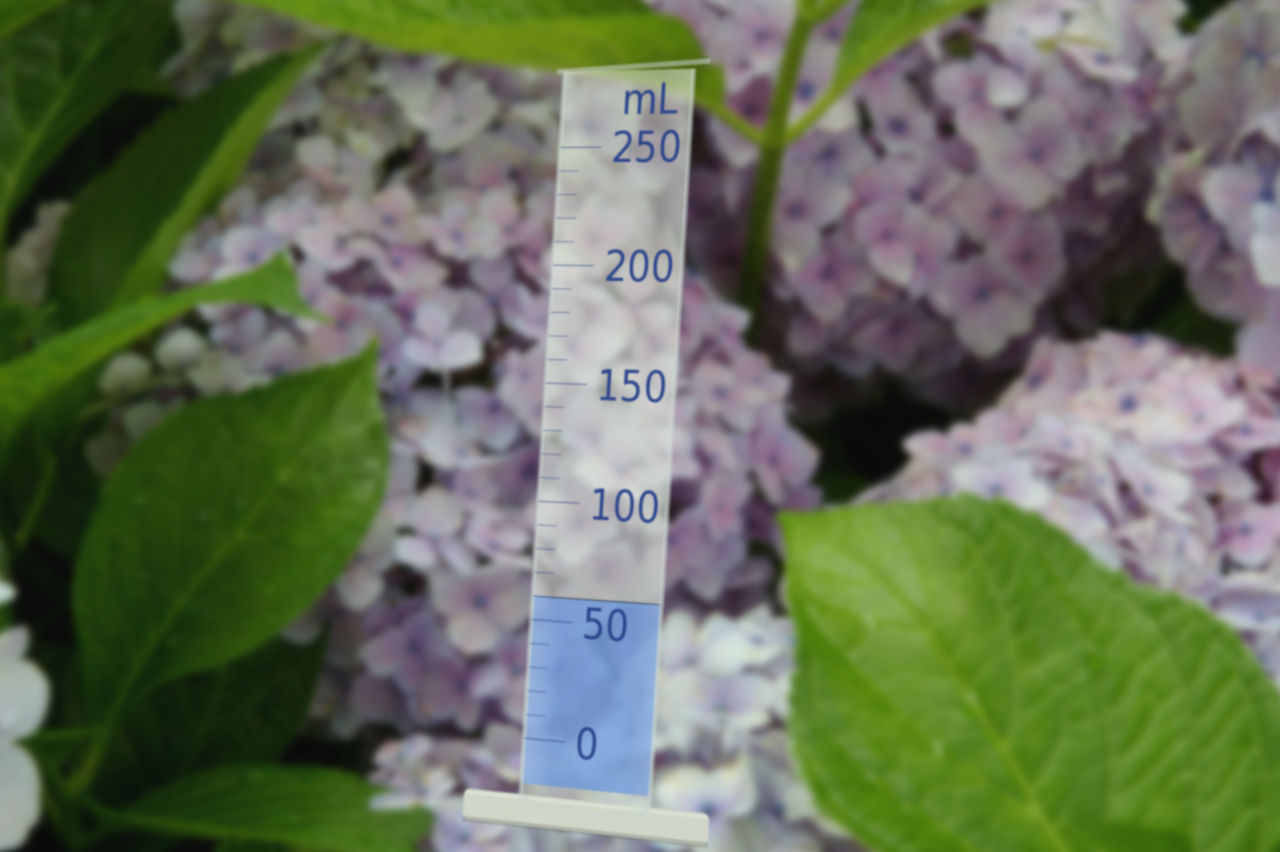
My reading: 60 mL
